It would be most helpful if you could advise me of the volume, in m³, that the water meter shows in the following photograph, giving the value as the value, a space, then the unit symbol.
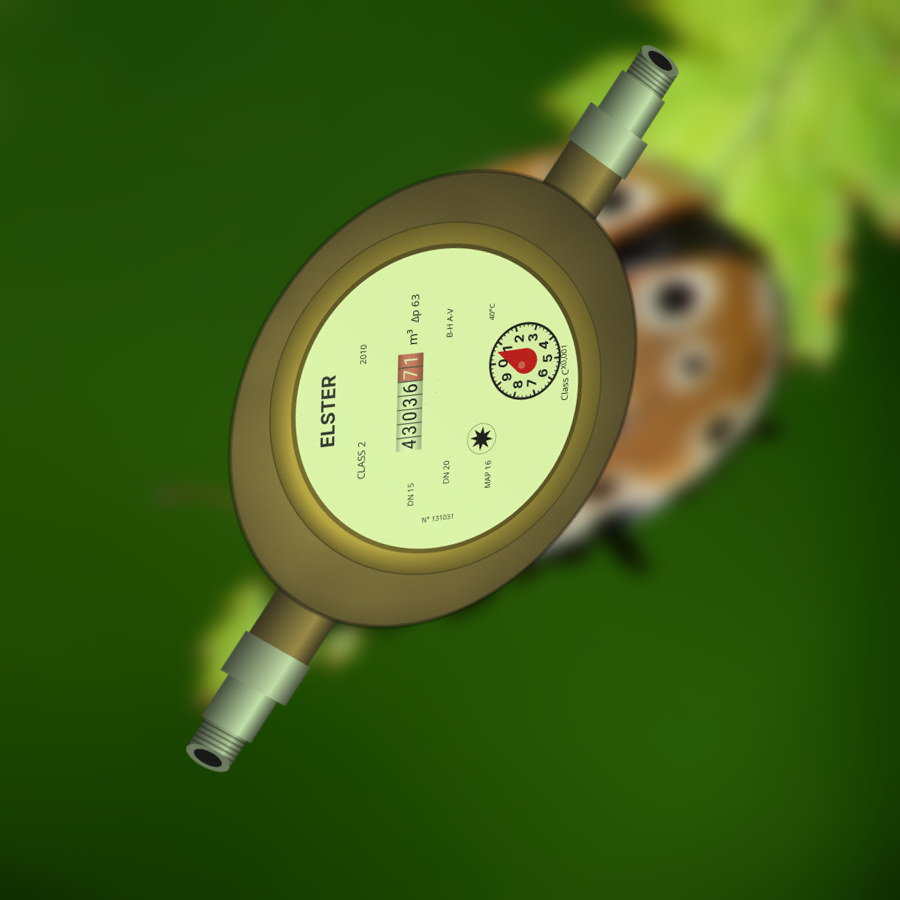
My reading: 43036.710 m³
